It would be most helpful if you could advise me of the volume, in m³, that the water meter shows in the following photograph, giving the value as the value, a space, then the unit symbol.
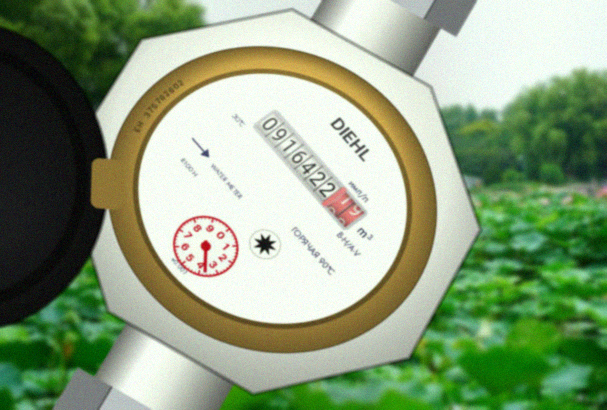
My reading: 916422.193 m³
